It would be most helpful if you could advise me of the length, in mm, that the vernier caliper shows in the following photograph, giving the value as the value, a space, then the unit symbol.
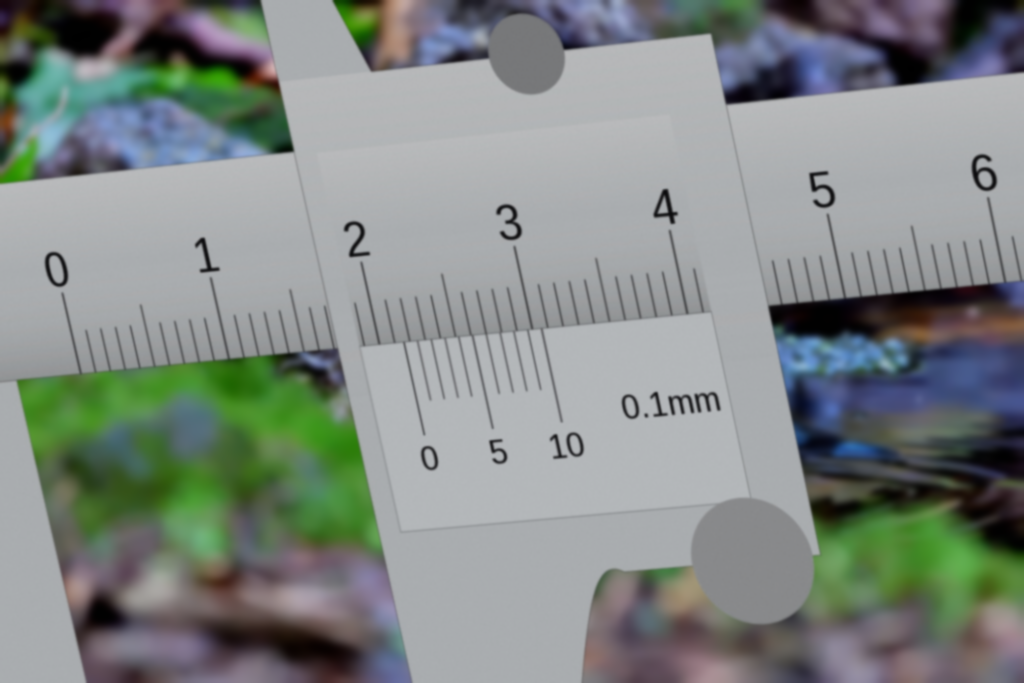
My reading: 21.6 mm
